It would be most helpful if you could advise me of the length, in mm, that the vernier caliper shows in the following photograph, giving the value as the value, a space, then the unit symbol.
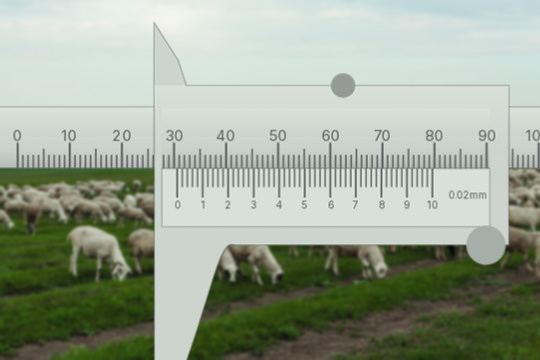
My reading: 30.6 mm
